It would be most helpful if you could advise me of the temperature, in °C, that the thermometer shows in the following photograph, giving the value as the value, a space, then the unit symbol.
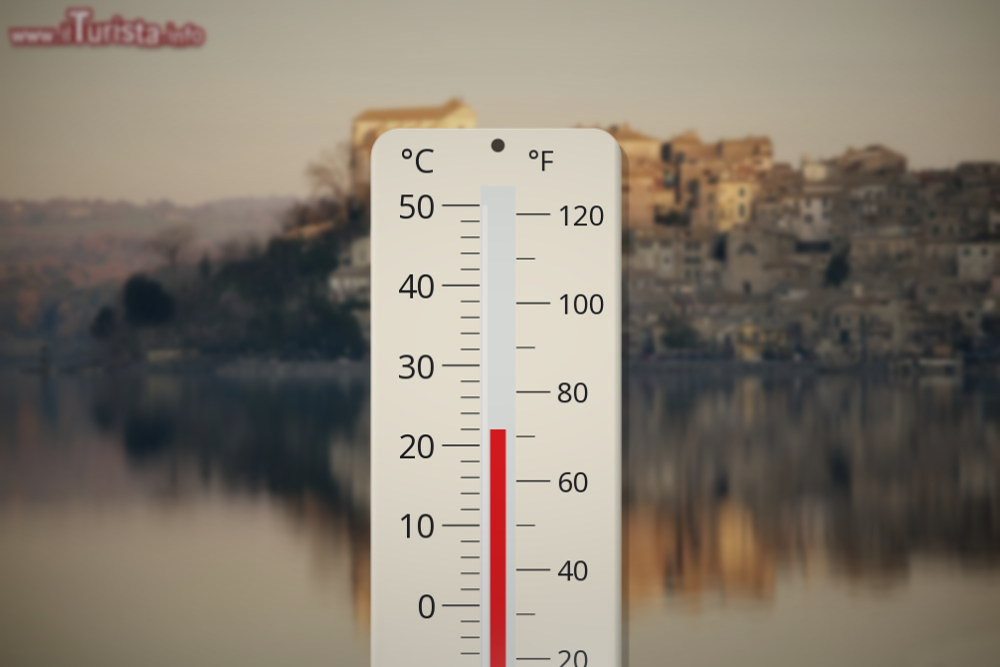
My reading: 22 °C
